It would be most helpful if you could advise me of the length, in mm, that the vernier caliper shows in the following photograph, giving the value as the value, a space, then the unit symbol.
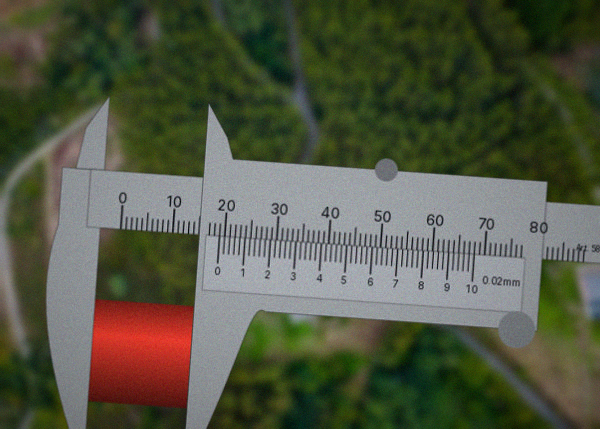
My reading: 19.0 mm
